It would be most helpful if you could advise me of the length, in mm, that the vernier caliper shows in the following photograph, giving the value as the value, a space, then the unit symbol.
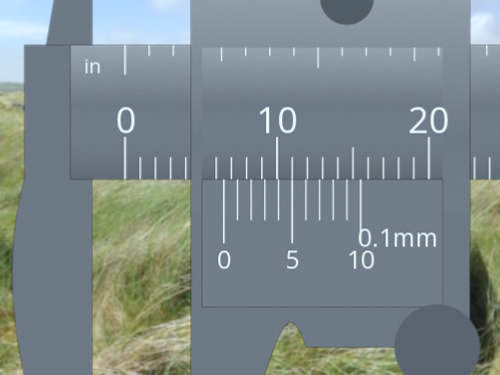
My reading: 6.5 mm
